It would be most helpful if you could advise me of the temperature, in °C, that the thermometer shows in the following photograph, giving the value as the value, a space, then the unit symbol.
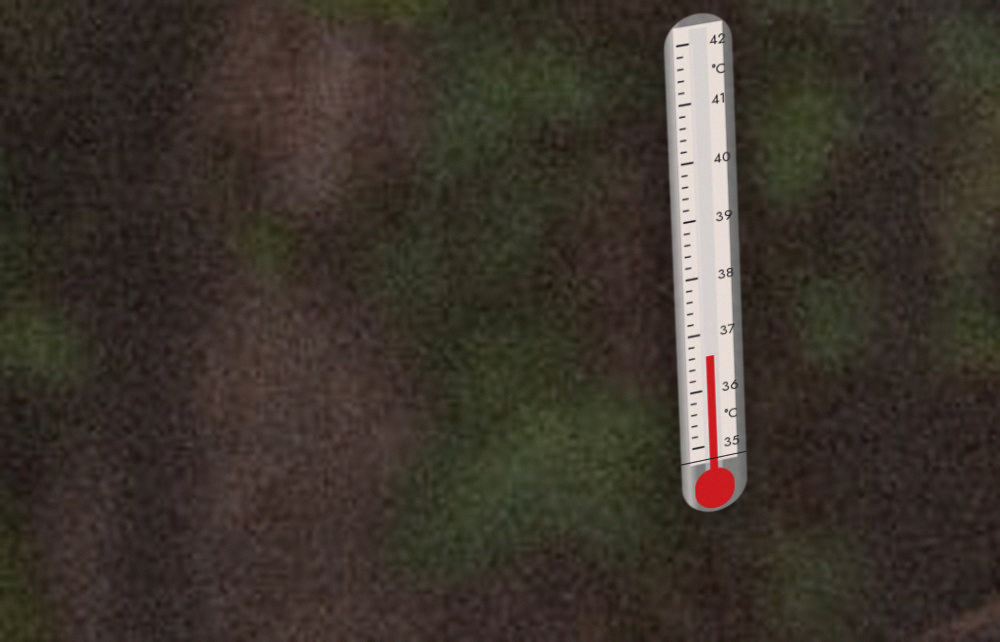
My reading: 36.6 °C
